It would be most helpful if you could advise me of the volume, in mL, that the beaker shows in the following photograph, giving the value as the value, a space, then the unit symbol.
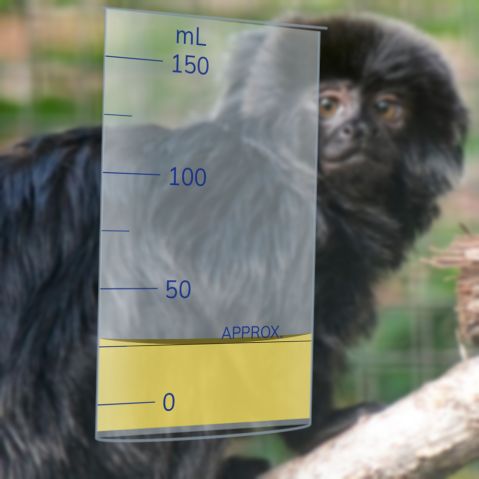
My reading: 25 mL
